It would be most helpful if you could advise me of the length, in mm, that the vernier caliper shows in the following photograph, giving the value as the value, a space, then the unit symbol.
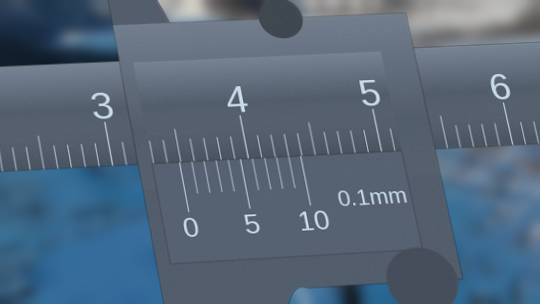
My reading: 34.9 mm
